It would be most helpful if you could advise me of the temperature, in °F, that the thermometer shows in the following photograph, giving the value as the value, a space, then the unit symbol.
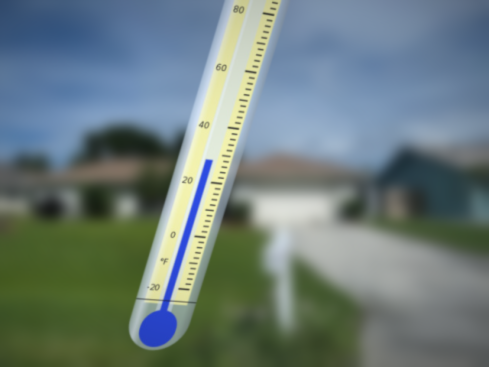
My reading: 28 °F
